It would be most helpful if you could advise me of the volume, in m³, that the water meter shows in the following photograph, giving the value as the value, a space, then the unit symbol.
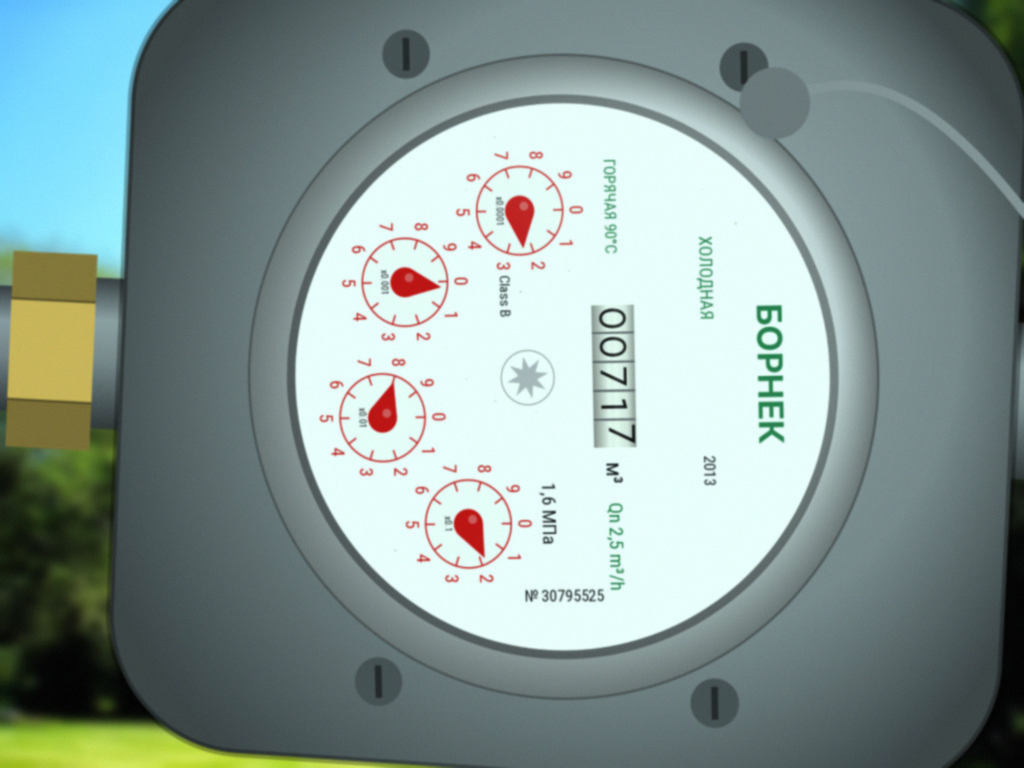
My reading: 717.1802 m³
